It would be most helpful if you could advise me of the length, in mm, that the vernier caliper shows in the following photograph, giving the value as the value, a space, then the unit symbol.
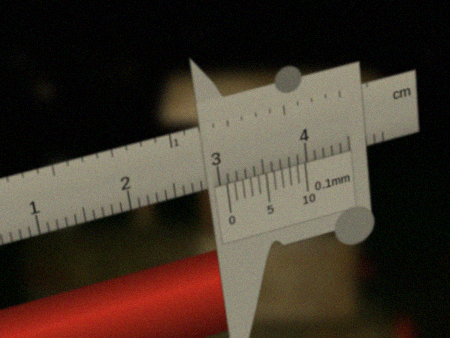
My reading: 30.8 mm
